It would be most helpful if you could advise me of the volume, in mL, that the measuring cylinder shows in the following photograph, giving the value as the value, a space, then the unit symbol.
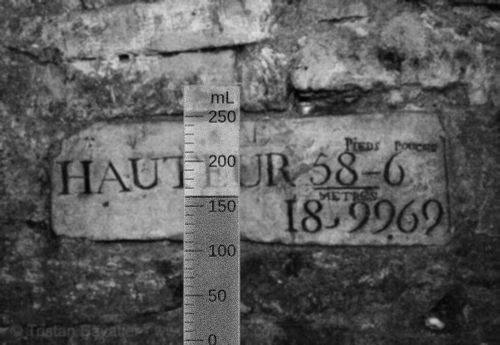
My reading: 160 mL
